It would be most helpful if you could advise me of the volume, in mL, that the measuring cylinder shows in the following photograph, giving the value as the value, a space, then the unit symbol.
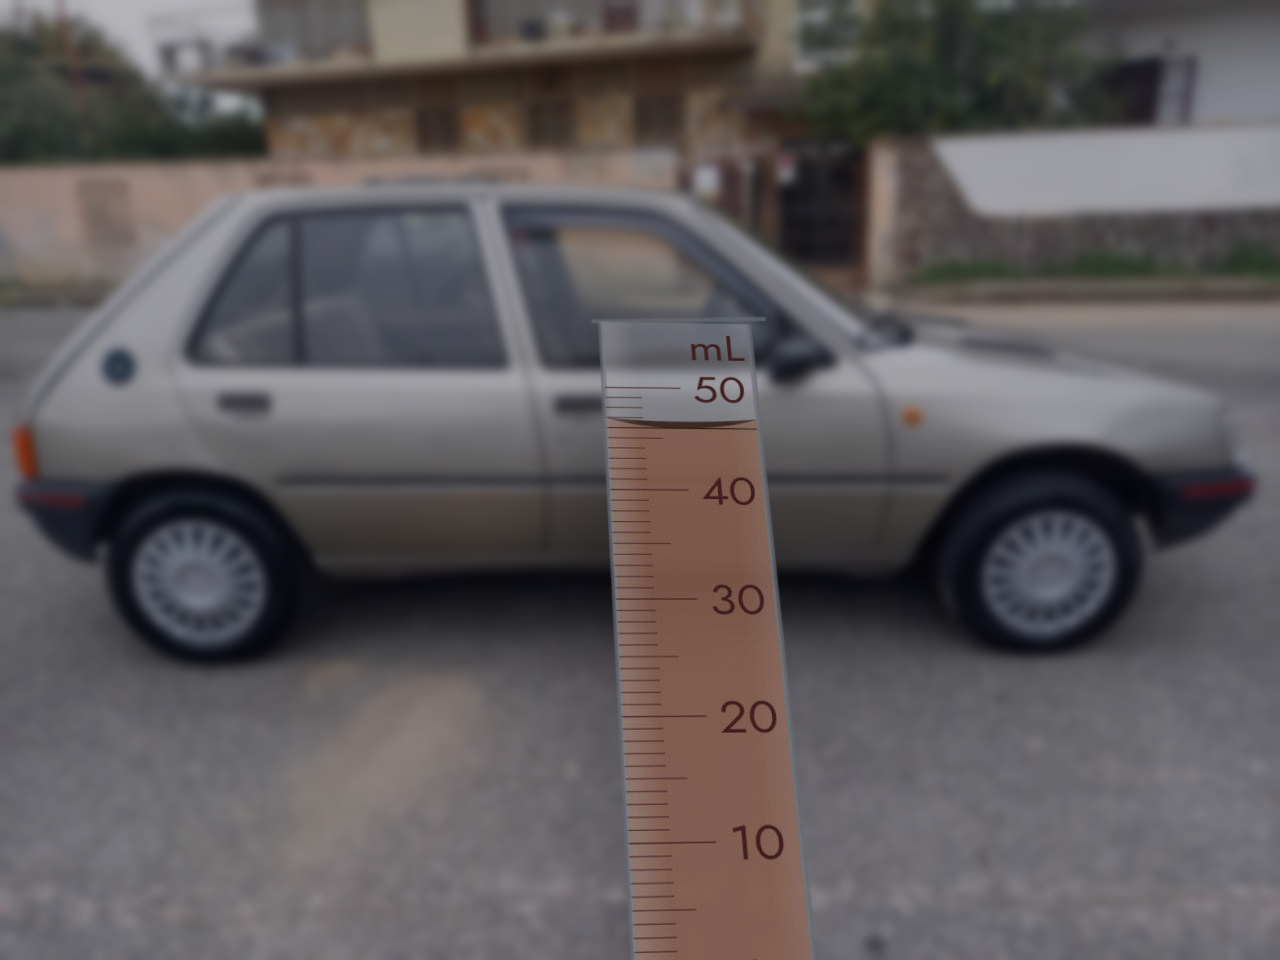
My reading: 46 mL
